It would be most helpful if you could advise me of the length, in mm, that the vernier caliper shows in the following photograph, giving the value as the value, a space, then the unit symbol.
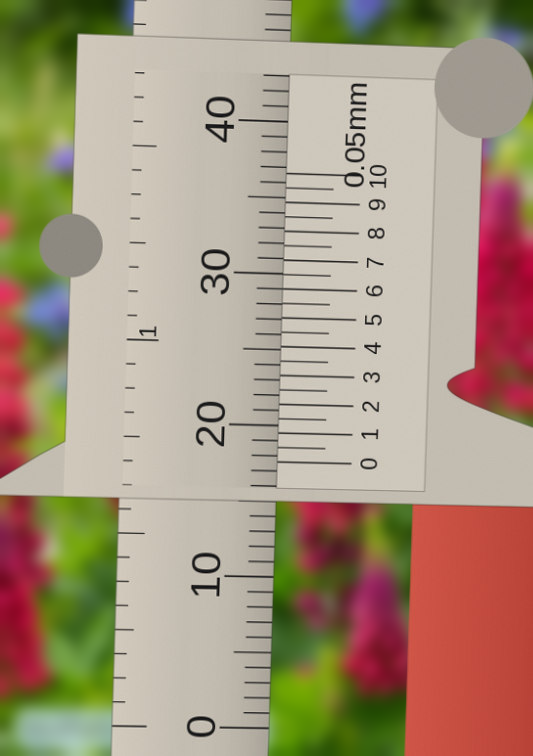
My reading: 17.6 mm
